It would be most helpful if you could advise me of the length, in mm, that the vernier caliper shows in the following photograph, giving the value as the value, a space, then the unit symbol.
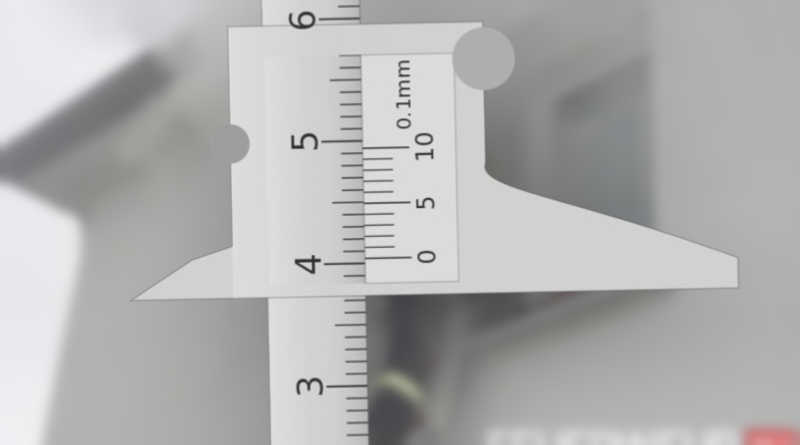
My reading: 40.4 mm
